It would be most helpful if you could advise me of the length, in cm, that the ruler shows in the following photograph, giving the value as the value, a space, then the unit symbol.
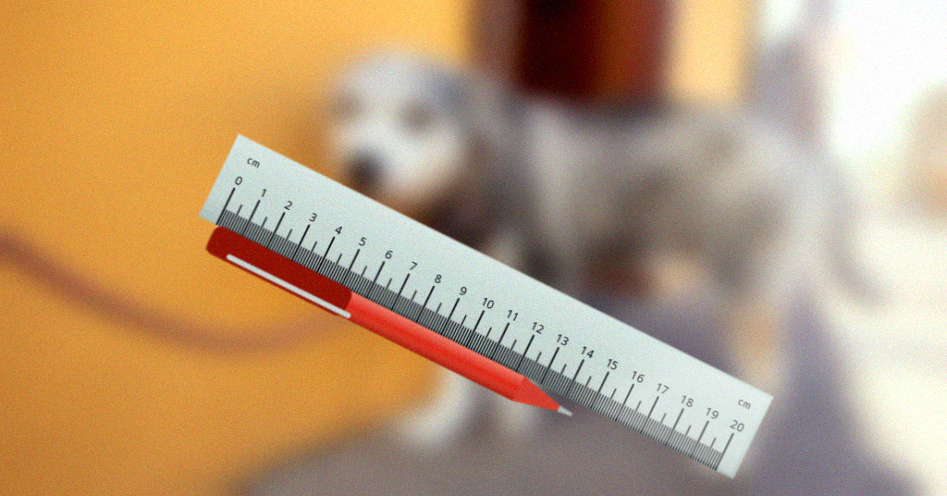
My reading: 14.5 cm
